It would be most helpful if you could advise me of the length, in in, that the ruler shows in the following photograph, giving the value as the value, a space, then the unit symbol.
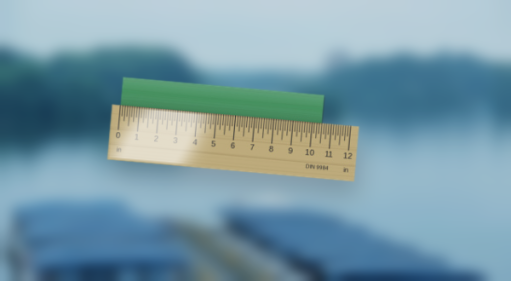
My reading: 10.5 in
